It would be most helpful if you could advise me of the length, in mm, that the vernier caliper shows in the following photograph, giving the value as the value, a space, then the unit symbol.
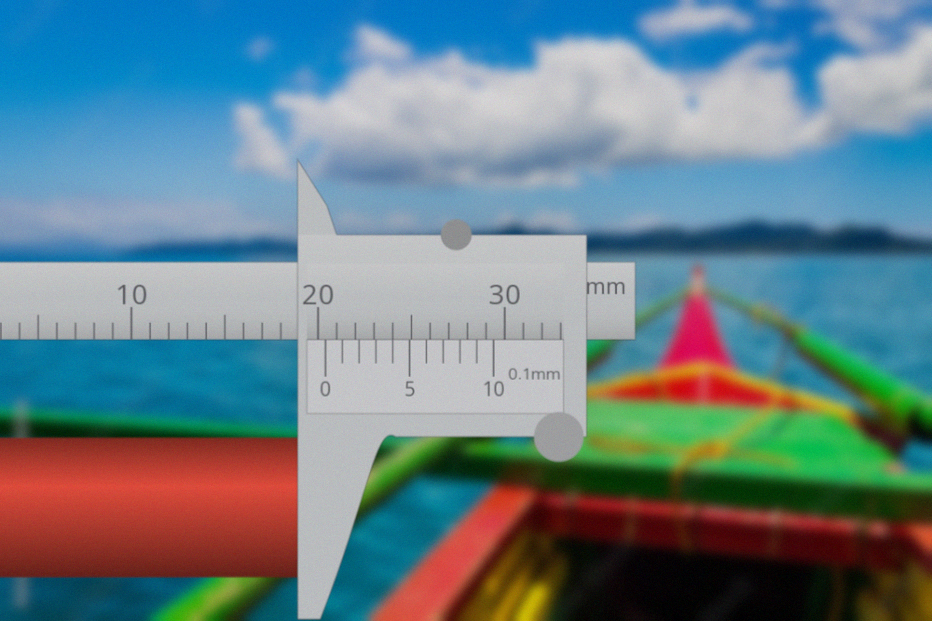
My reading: 20.4 mm
